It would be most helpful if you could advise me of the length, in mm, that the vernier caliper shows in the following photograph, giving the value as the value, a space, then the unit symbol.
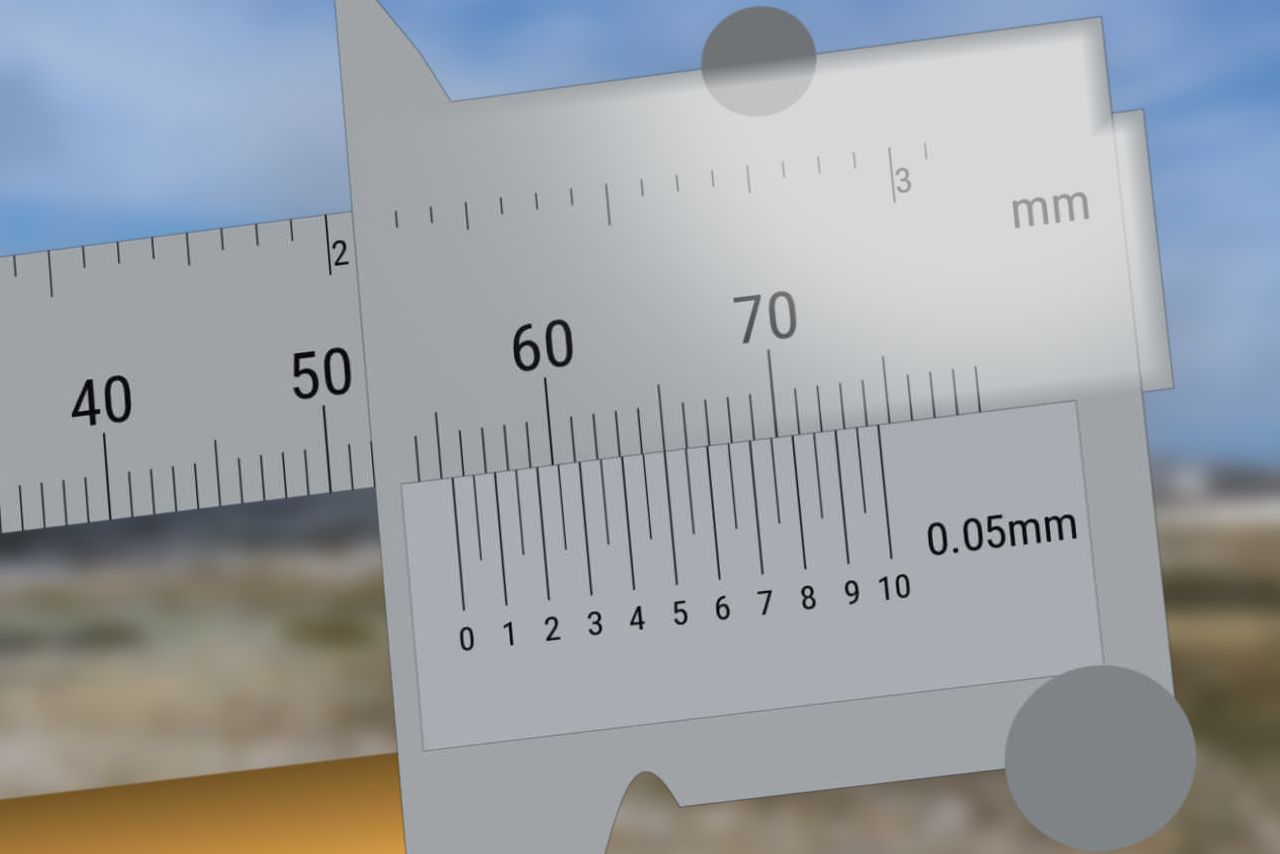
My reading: 55.5 mm
